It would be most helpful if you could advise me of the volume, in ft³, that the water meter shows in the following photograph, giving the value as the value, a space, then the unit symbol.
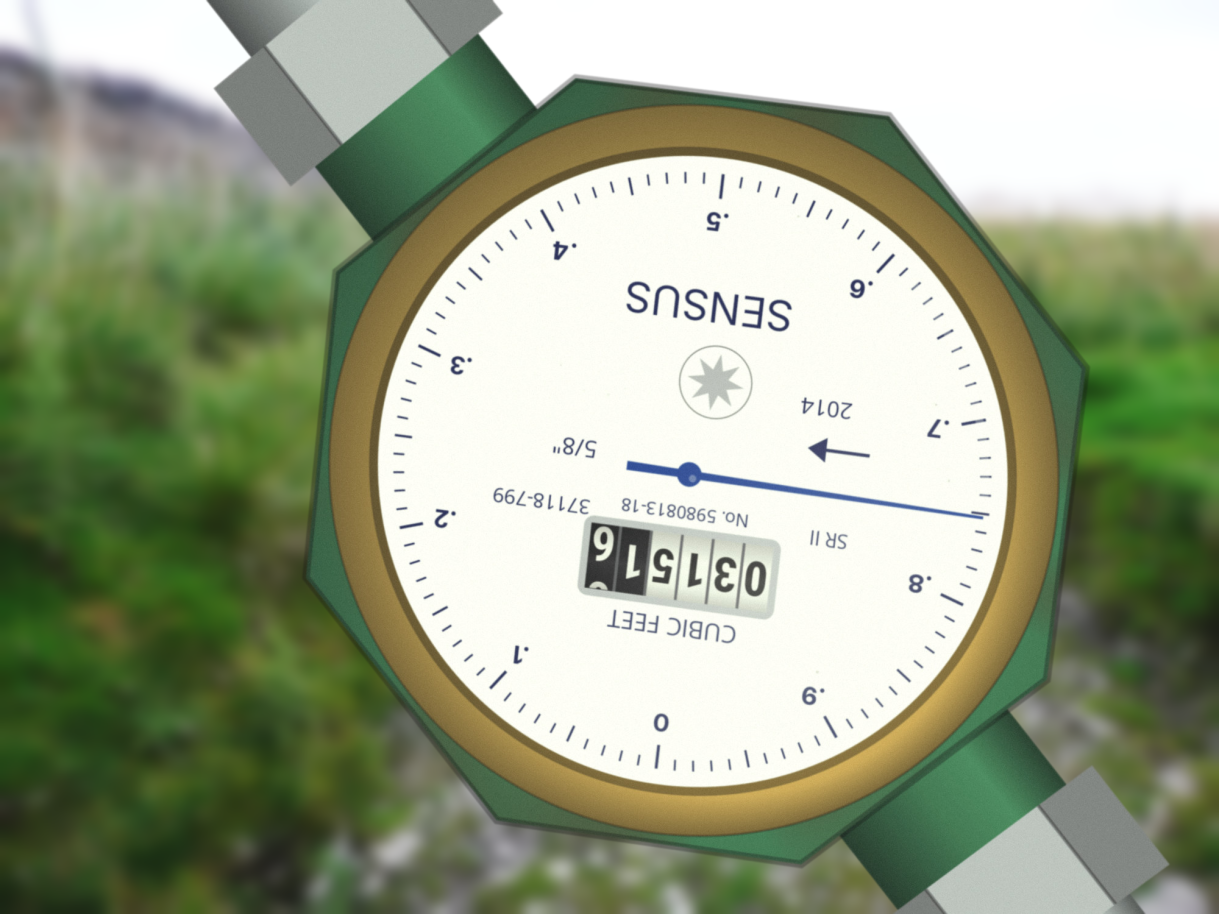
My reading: 31515.75 ft³
